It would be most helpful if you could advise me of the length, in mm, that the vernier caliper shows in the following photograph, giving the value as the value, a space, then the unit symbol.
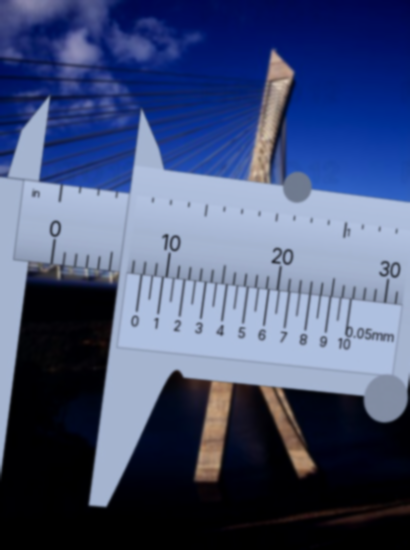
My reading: 7.8 mm
